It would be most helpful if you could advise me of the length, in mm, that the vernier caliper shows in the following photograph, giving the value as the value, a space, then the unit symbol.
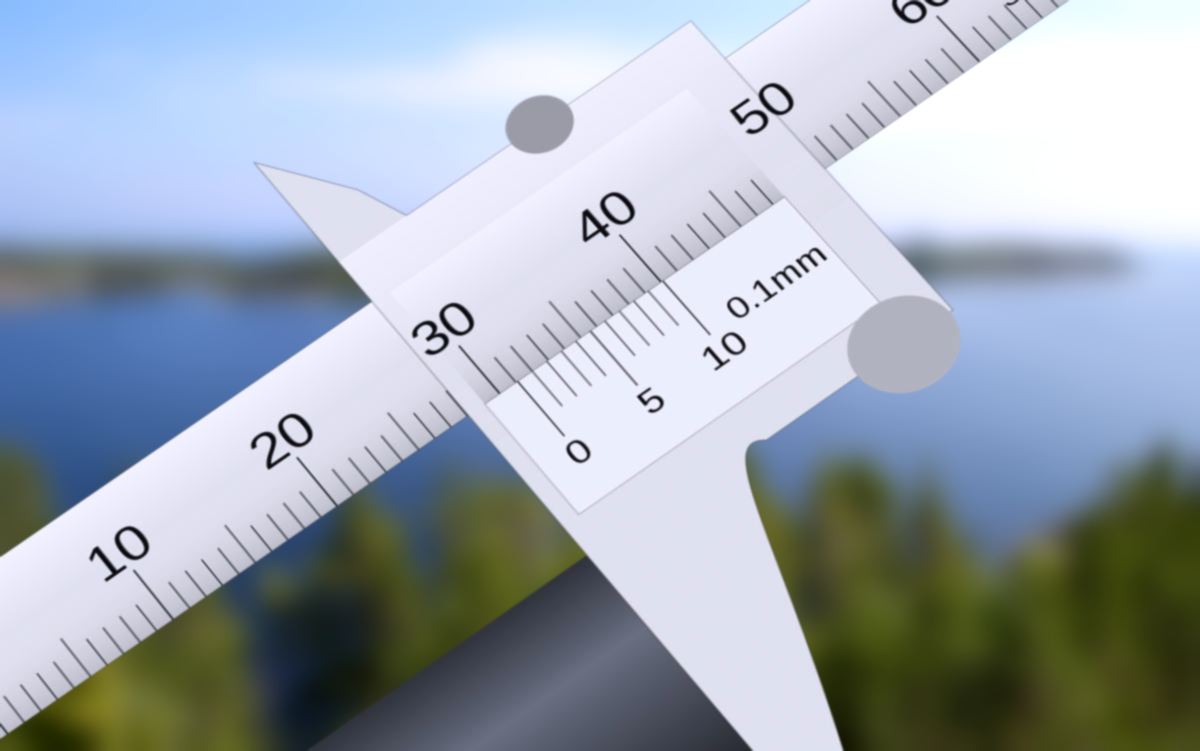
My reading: 31.1 mm
